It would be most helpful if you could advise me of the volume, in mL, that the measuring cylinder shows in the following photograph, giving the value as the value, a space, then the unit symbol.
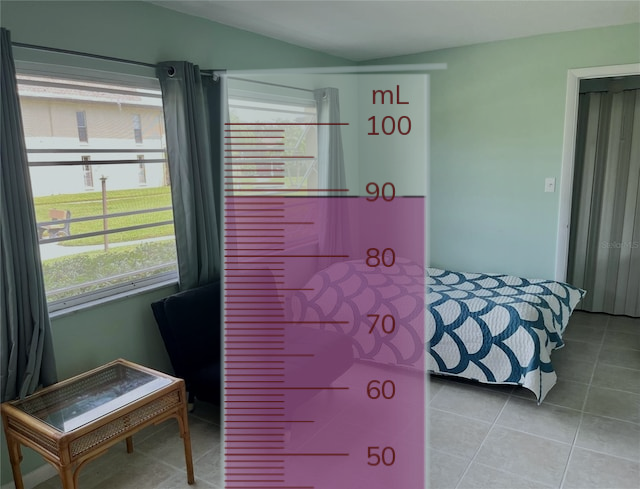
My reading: 89 mL
